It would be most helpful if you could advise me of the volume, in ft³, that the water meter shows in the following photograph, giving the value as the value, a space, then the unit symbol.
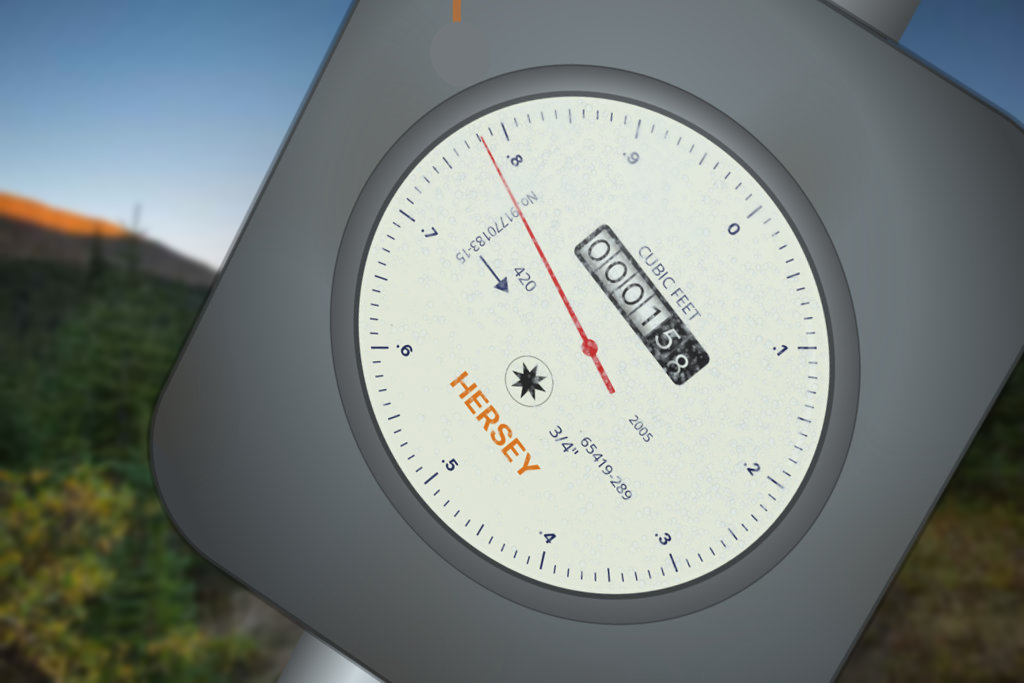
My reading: 157.78 ft³
